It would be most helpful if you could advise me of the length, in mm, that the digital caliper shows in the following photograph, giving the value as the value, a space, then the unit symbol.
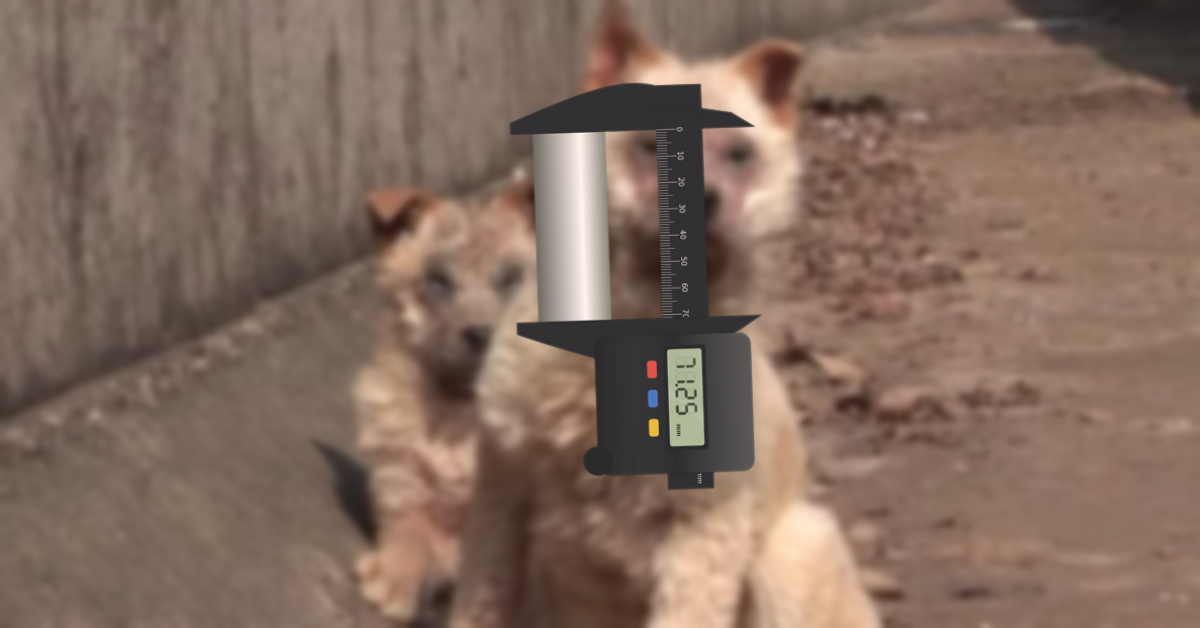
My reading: 71.25 mm
